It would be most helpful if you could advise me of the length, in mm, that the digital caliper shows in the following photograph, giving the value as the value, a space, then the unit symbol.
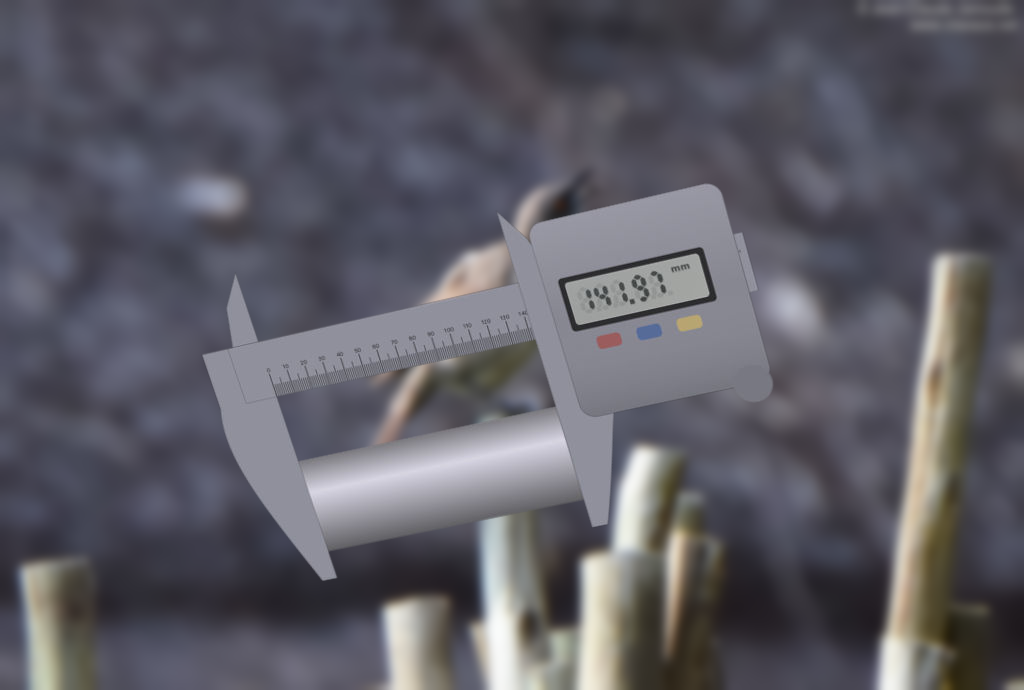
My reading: 141.97 mm
